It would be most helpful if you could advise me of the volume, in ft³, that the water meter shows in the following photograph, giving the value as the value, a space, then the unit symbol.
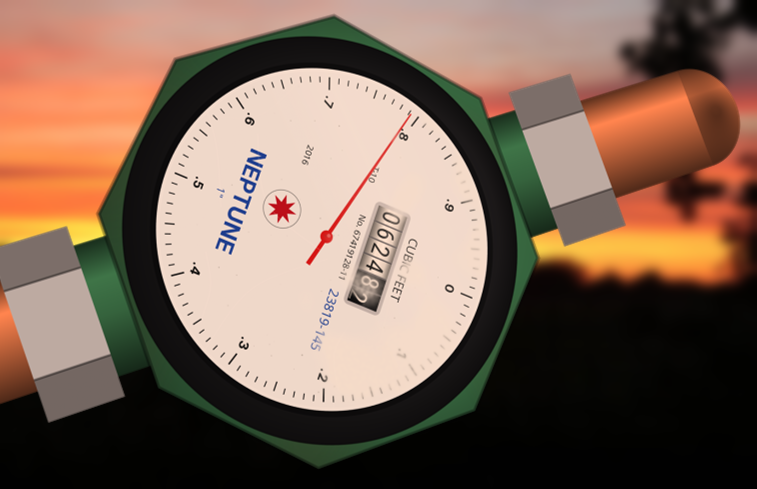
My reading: 62481.79 ft³
